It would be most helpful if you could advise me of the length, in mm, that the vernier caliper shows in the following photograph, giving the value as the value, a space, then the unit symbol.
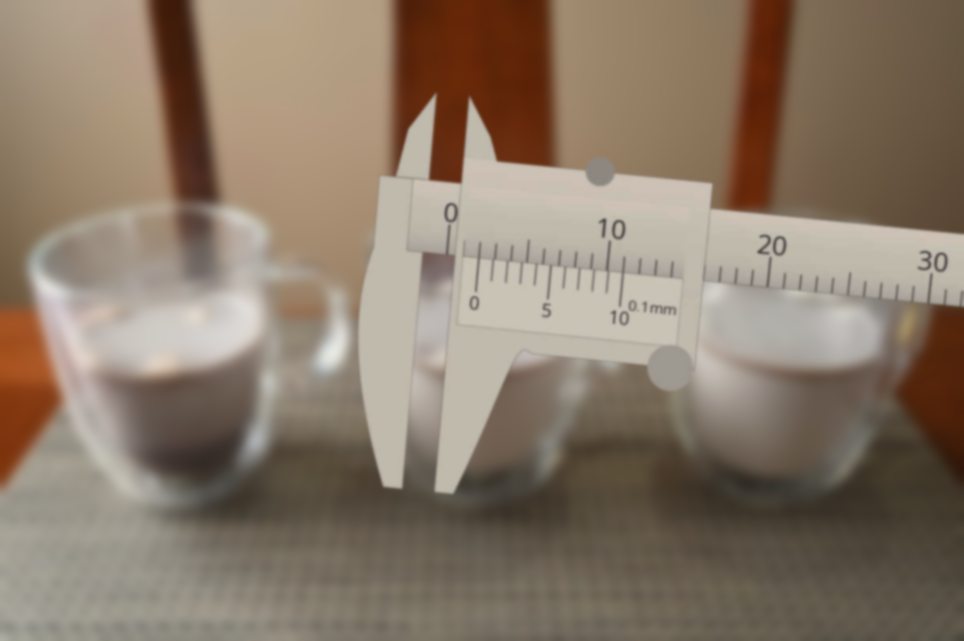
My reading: 2.0 mm
